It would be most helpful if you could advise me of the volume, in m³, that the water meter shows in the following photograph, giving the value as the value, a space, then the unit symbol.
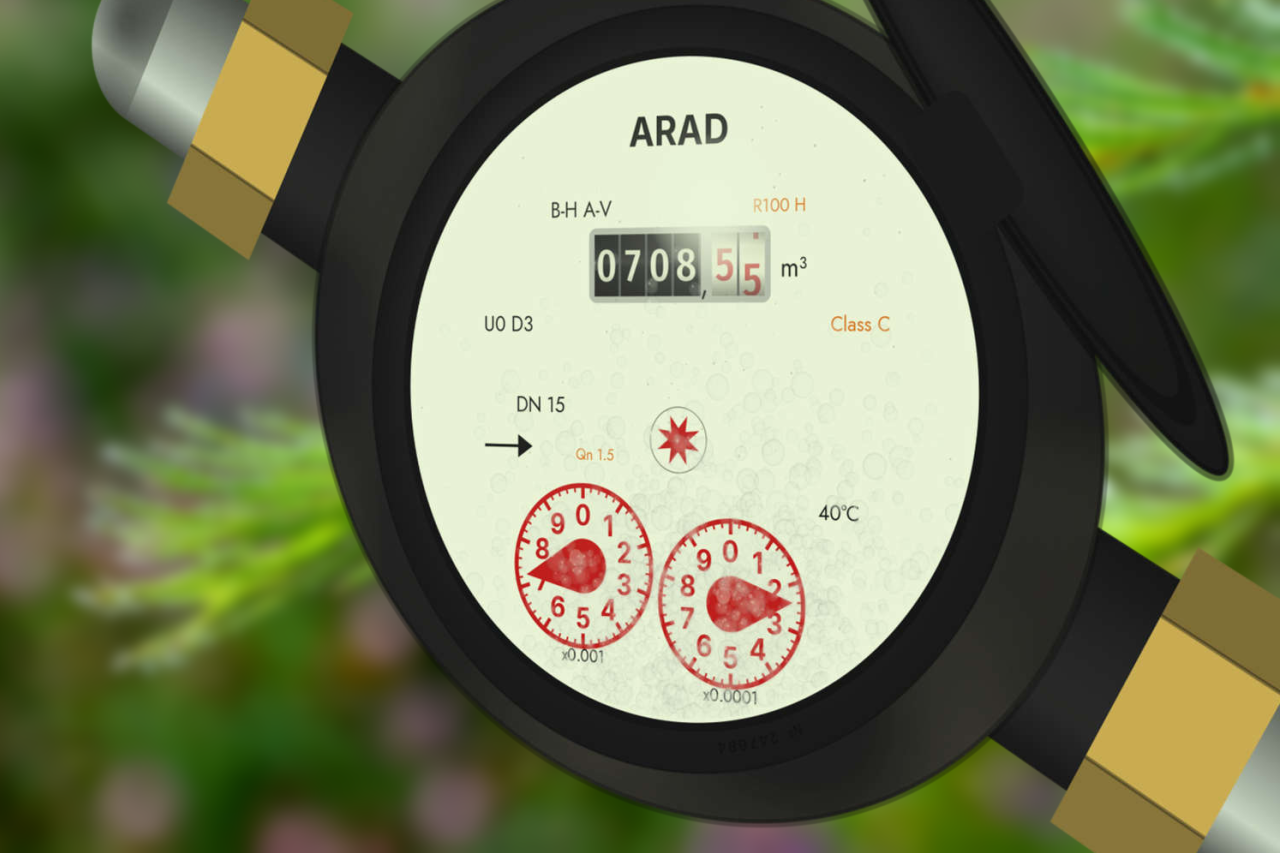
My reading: 708.5472 m³
